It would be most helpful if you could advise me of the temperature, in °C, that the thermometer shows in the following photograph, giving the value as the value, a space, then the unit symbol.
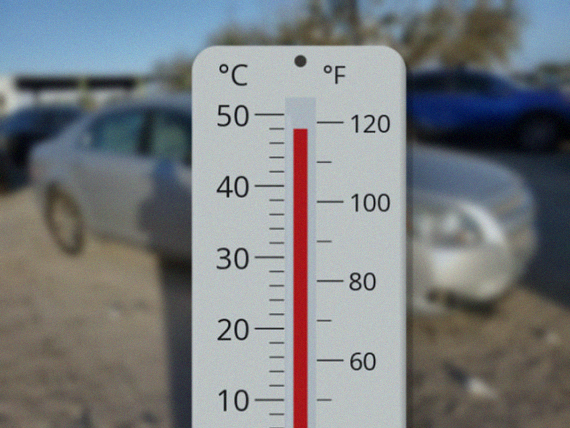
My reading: 48 °C
